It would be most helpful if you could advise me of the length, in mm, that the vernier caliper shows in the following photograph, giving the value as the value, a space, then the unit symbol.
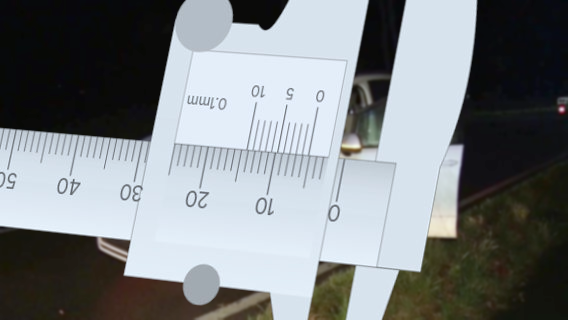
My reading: 5.2 mm
